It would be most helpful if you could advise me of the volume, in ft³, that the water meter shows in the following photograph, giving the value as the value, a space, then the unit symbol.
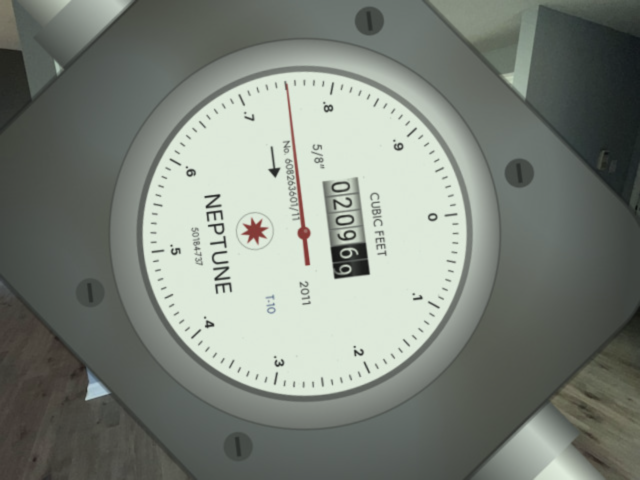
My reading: 20968.75 ft³
